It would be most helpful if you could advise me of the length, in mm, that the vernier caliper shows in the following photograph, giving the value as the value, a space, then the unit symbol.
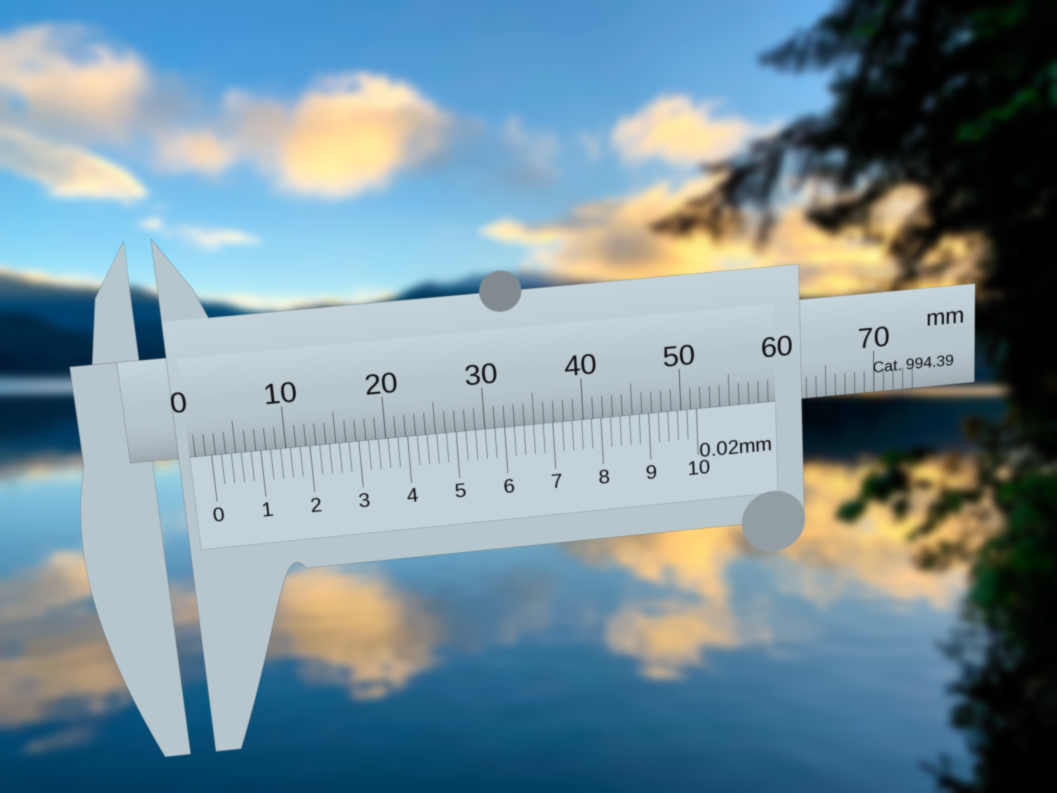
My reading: 2.6 mm
